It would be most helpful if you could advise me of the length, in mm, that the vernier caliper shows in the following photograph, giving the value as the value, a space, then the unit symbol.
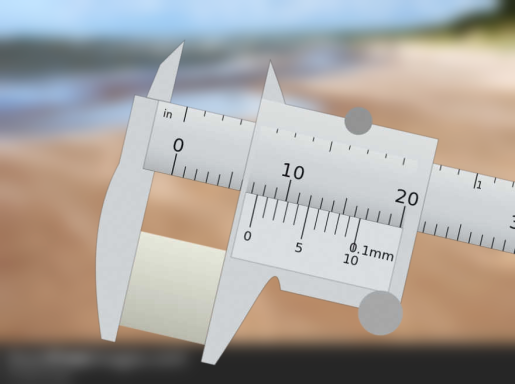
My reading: 7.5 mm
